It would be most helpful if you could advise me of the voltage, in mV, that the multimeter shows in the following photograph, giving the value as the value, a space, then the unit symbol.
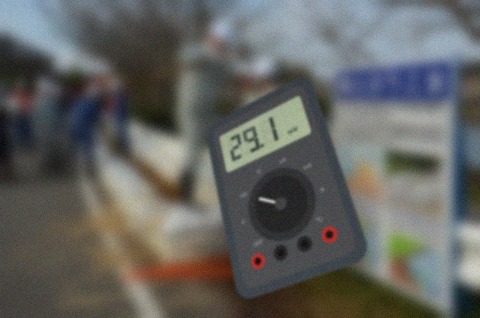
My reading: 29.1 mV
